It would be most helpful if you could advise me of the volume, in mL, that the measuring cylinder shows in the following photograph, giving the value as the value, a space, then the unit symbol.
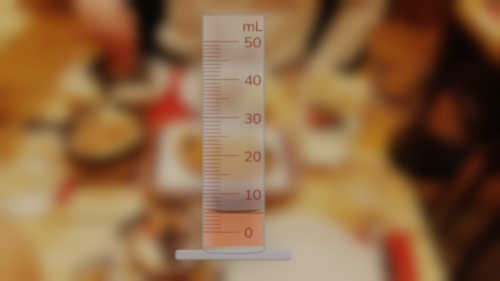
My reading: 5 mL
